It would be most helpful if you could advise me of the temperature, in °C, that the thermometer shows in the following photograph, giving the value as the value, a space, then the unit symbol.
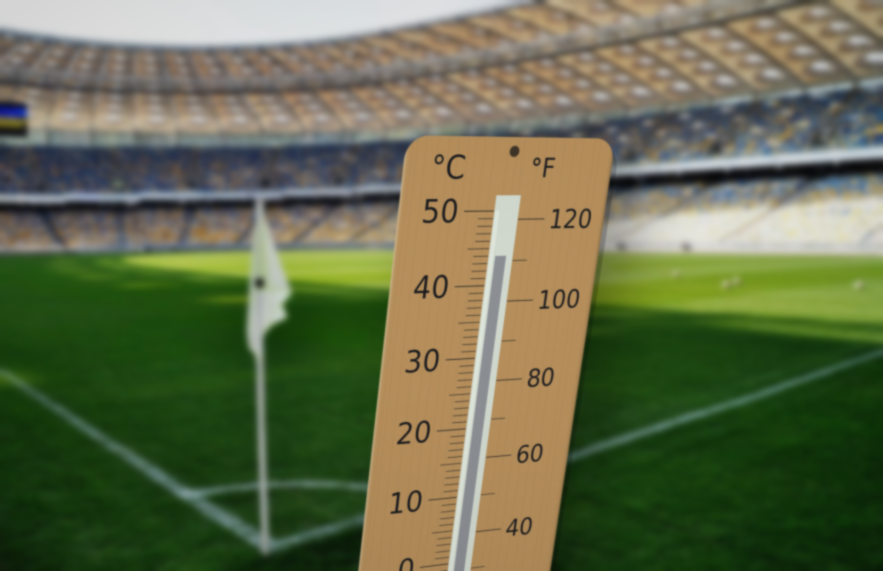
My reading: 44 °C
